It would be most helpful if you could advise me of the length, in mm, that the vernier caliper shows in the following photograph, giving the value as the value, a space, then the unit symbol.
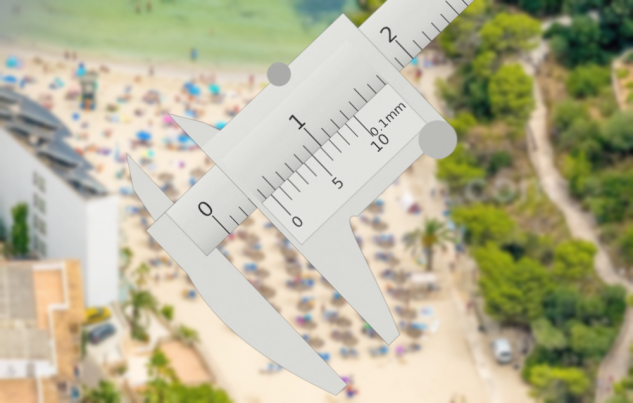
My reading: 4.5 mm
